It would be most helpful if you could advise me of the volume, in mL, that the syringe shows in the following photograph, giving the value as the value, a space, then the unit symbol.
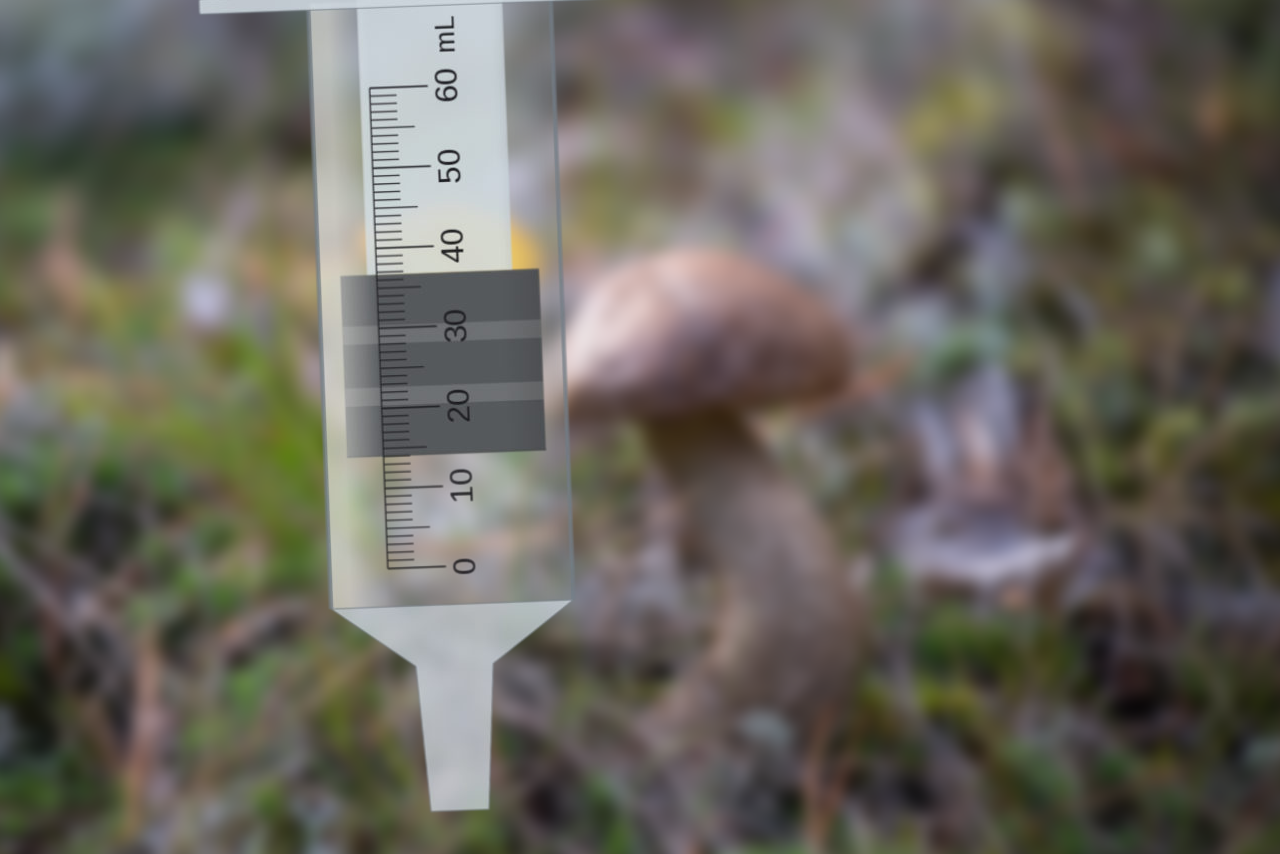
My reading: 14 mL
